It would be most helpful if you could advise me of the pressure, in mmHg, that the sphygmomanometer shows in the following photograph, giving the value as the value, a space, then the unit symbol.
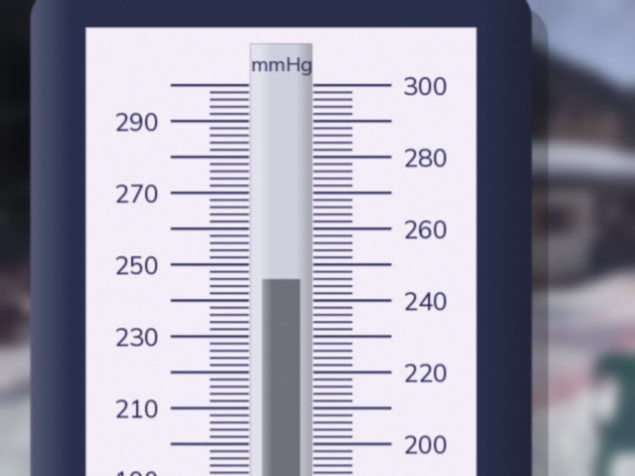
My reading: 246 mmHg
